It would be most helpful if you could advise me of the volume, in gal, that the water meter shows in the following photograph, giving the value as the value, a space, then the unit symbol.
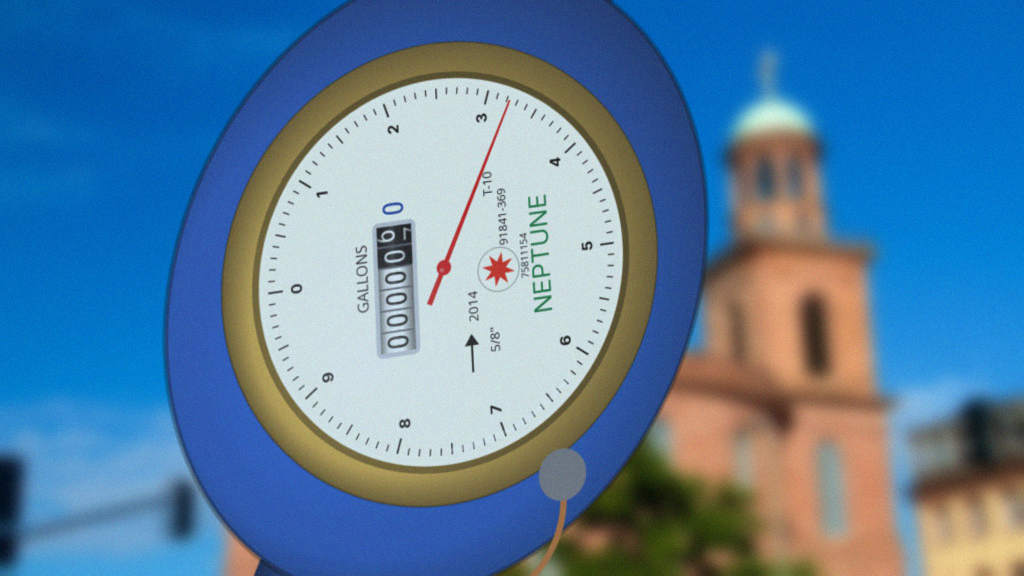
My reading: 63.2 gal
